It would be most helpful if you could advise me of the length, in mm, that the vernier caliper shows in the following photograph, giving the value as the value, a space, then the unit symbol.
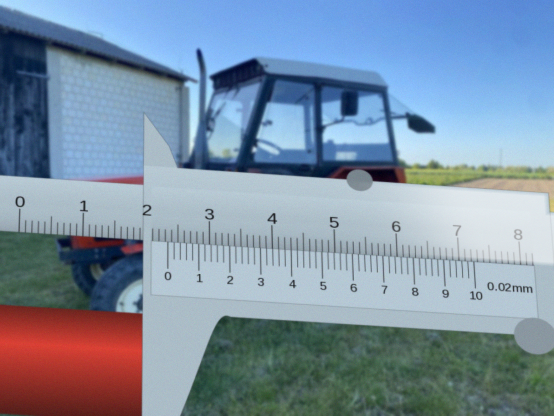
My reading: 23.4 mm
